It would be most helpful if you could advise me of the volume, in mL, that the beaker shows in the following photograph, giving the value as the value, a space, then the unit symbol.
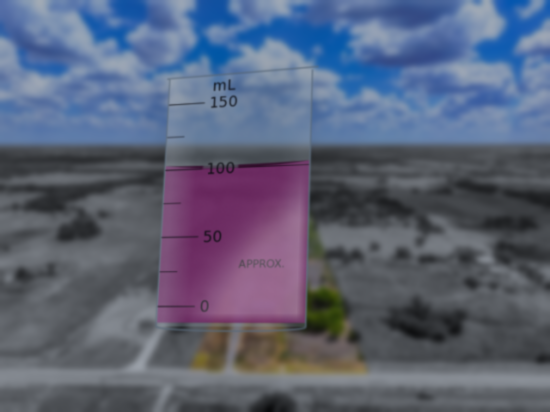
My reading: 100 mL
